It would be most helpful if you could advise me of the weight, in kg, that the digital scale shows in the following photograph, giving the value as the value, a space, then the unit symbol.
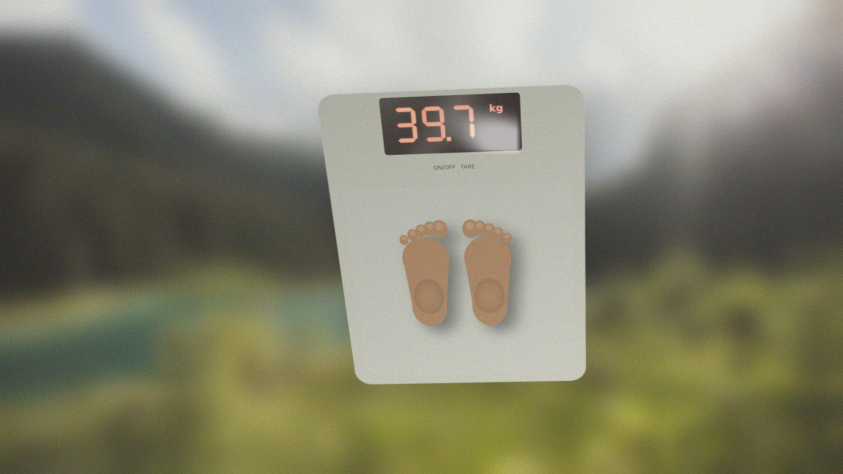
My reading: 39.7 kg
